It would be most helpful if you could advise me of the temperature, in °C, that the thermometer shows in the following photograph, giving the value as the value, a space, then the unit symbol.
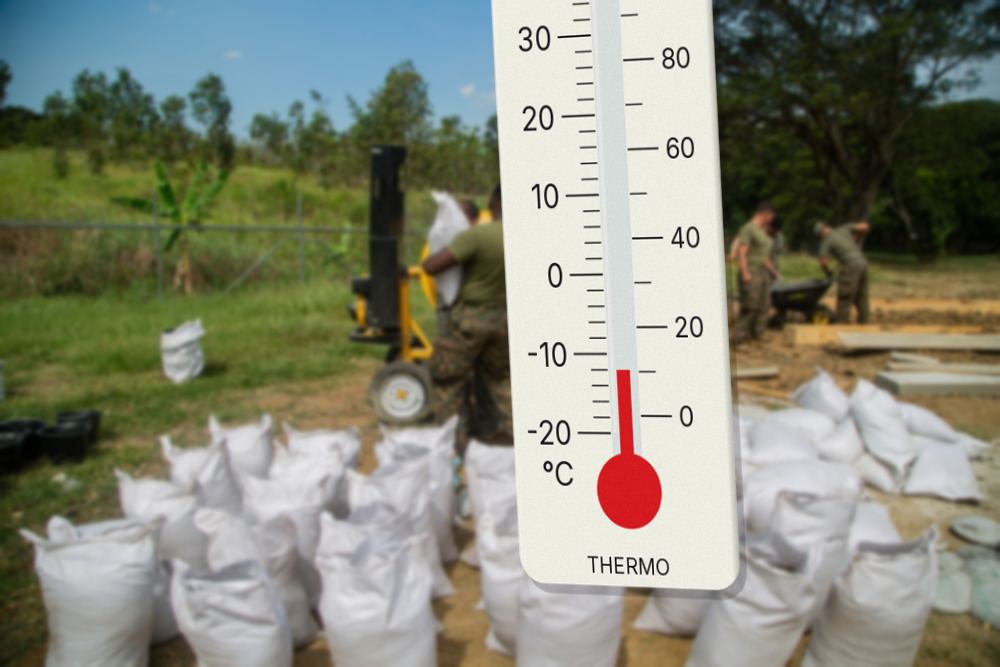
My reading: -12 °C
